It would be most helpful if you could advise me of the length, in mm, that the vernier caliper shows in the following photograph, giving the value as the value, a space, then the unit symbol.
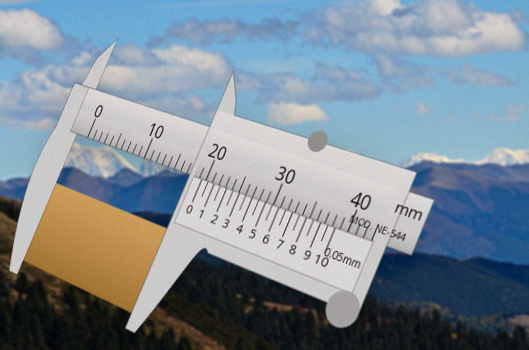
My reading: 19.4 mm
